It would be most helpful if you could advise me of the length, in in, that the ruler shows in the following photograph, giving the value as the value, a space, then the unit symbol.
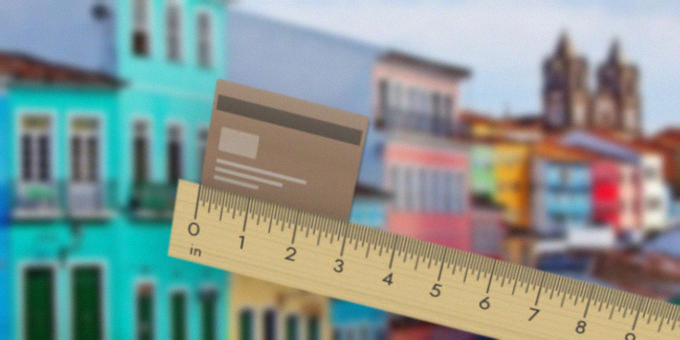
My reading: 3 in
